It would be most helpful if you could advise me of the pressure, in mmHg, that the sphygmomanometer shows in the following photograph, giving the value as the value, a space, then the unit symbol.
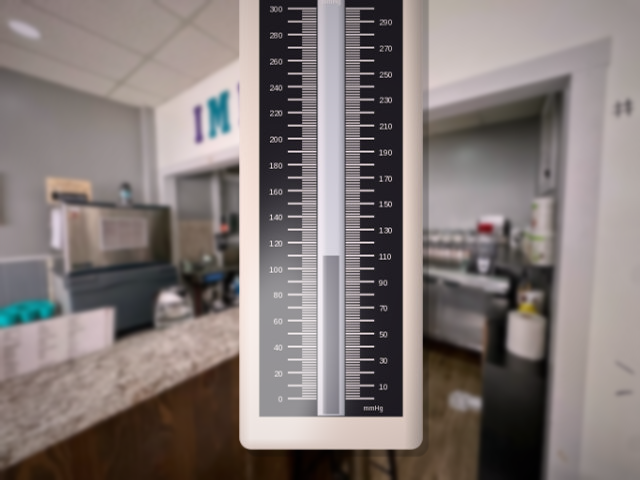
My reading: 110 mmHg
